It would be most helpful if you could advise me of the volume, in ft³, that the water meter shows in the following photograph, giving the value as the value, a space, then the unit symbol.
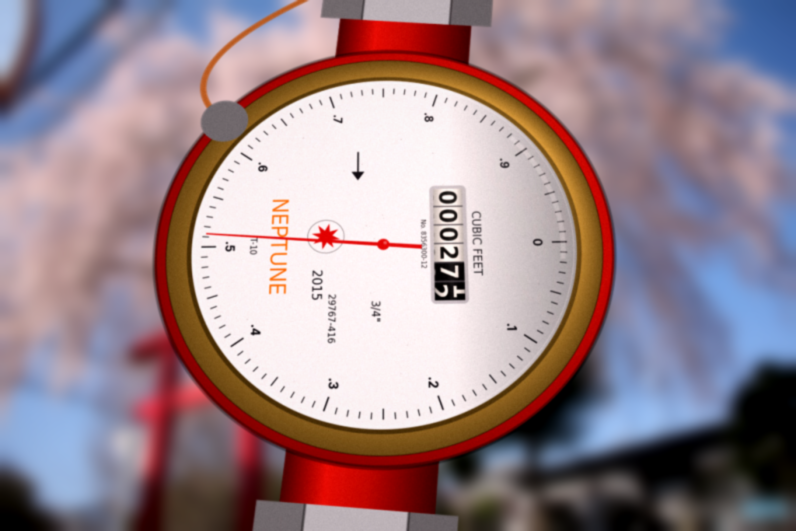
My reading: 271.51 ft³
